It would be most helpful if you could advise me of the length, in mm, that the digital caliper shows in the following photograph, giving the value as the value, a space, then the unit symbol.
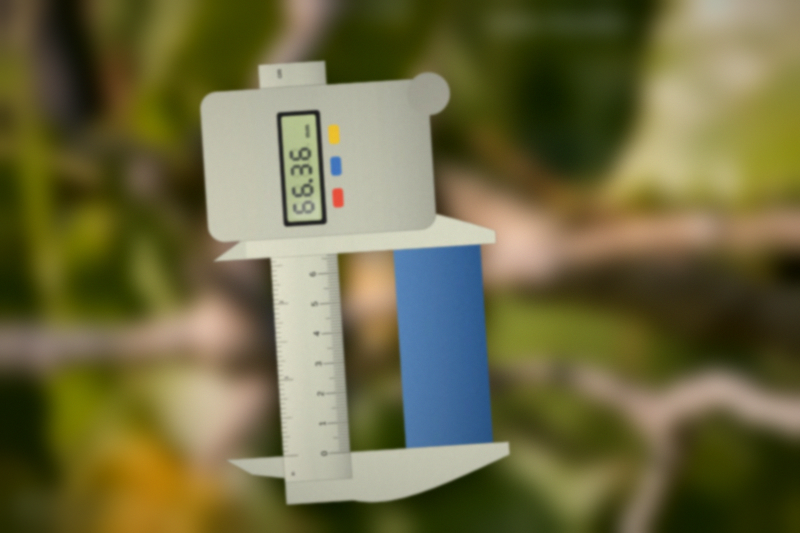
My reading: 66.36 mm
